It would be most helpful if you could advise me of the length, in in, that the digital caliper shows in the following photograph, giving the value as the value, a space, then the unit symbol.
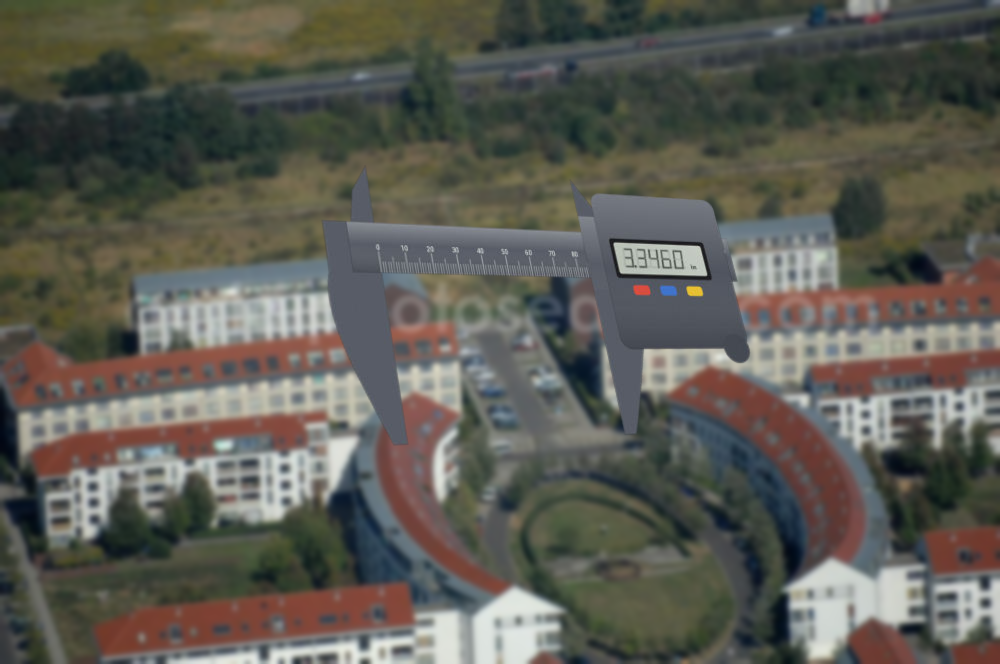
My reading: 3.3460 in
